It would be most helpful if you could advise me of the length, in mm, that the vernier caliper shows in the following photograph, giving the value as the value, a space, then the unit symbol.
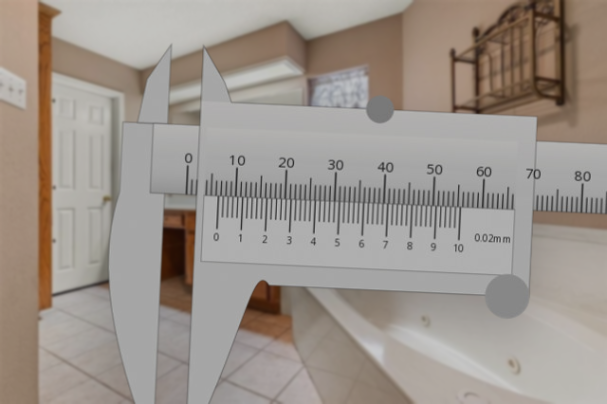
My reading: 6.5 mm
